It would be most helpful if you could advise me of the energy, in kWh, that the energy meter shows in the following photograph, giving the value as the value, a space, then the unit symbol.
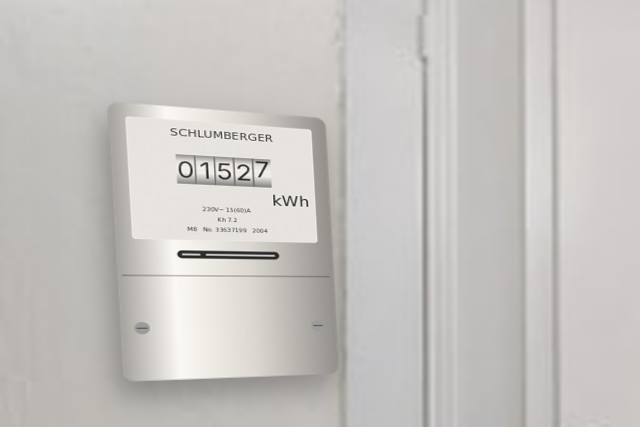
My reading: 1527 kWh
